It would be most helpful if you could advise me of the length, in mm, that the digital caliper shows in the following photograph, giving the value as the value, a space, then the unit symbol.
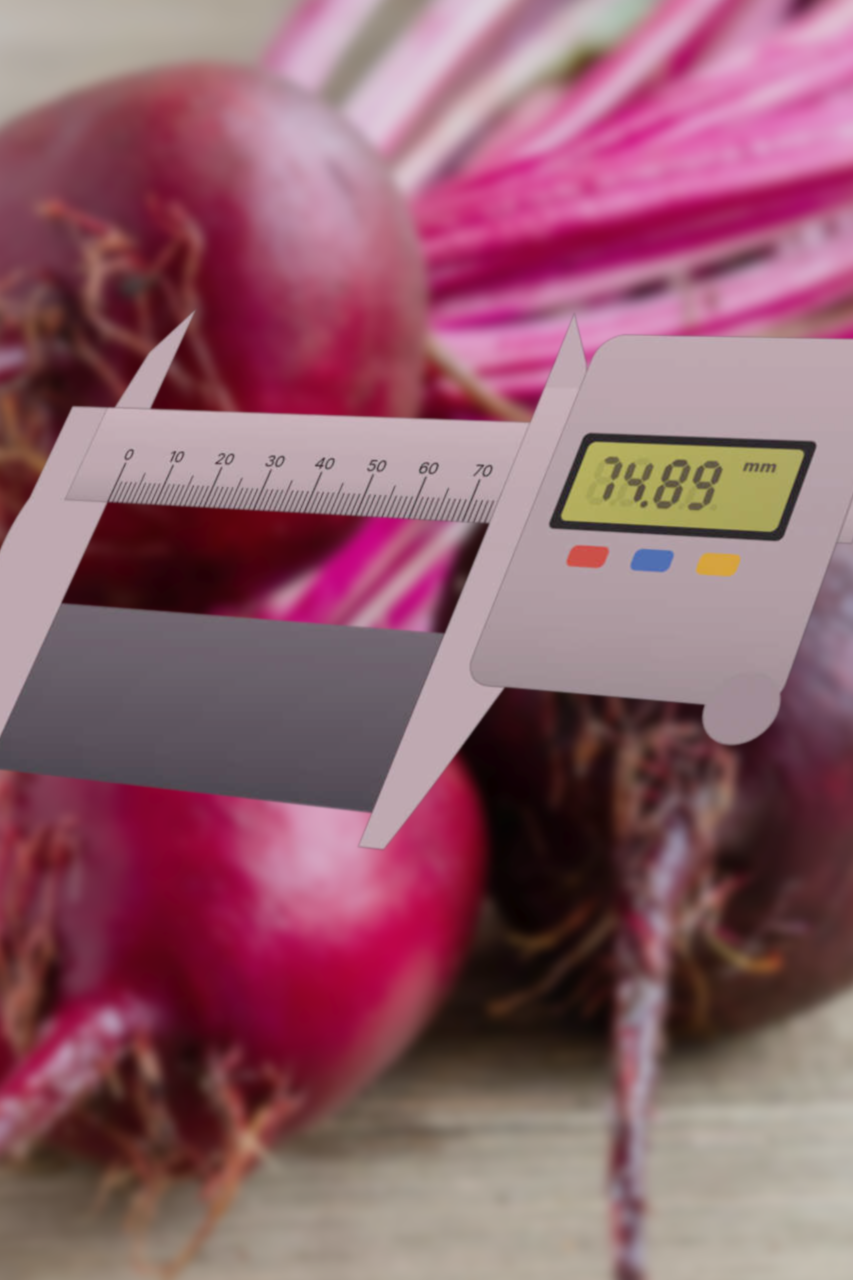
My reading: 74.89 mm
